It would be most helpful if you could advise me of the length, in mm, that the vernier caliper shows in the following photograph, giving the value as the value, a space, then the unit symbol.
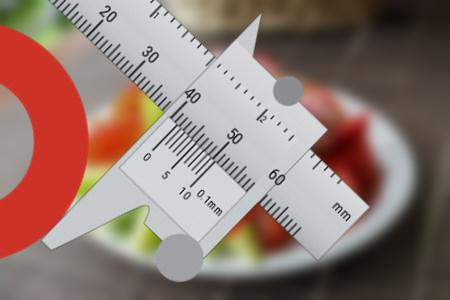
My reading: 41.6 mm
